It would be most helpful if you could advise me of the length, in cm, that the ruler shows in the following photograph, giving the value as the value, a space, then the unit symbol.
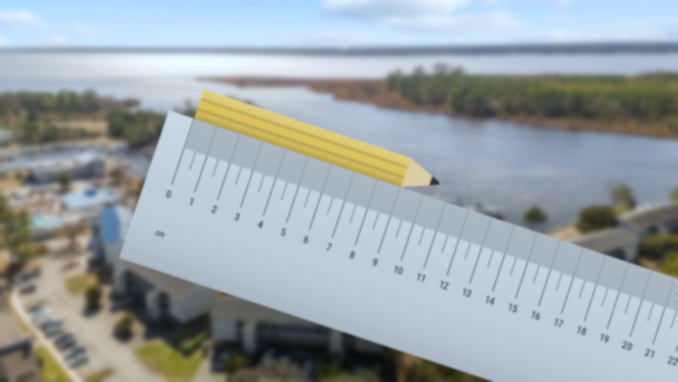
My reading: 10.5 cm
